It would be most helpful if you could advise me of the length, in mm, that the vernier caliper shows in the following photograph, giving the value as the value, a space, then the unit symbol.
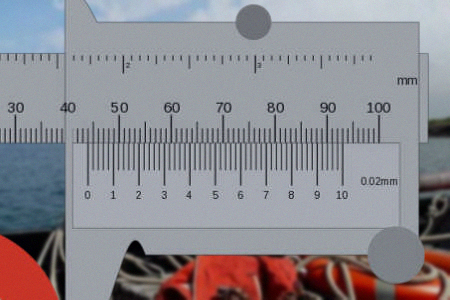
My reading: 44.0 mm
